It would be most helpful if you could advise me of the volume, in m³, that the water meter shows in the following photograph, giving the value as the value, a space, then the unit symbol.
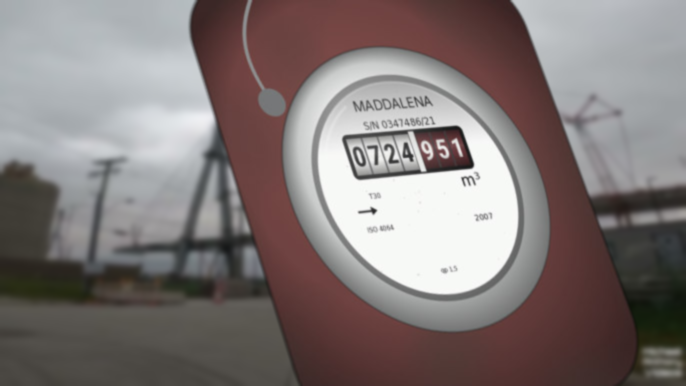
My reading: 724.951 m³
